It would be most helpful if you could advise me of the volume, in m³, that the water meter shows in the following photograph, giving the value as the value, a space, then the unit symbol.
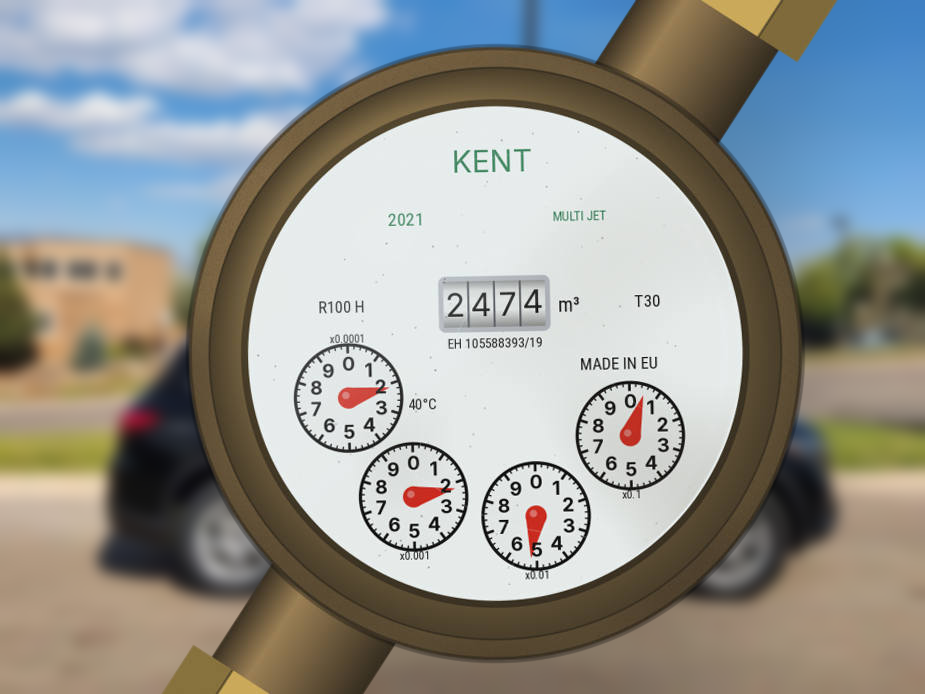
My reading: 2474.0522 m³
